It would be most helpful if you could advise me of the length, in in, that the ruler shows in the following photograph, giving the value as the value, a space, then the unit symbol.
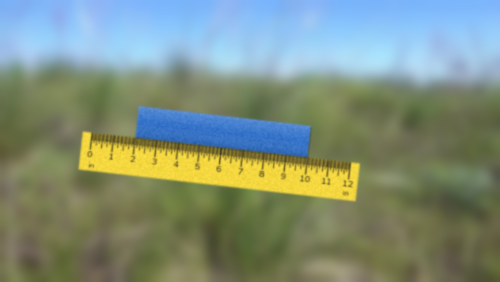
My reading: 8 in
